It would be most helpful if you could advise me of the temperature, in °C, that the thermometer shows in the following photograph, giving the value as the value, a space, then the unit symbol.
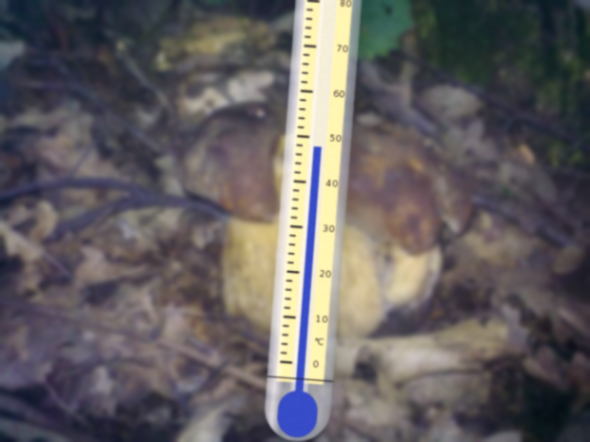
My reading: 48 °C
